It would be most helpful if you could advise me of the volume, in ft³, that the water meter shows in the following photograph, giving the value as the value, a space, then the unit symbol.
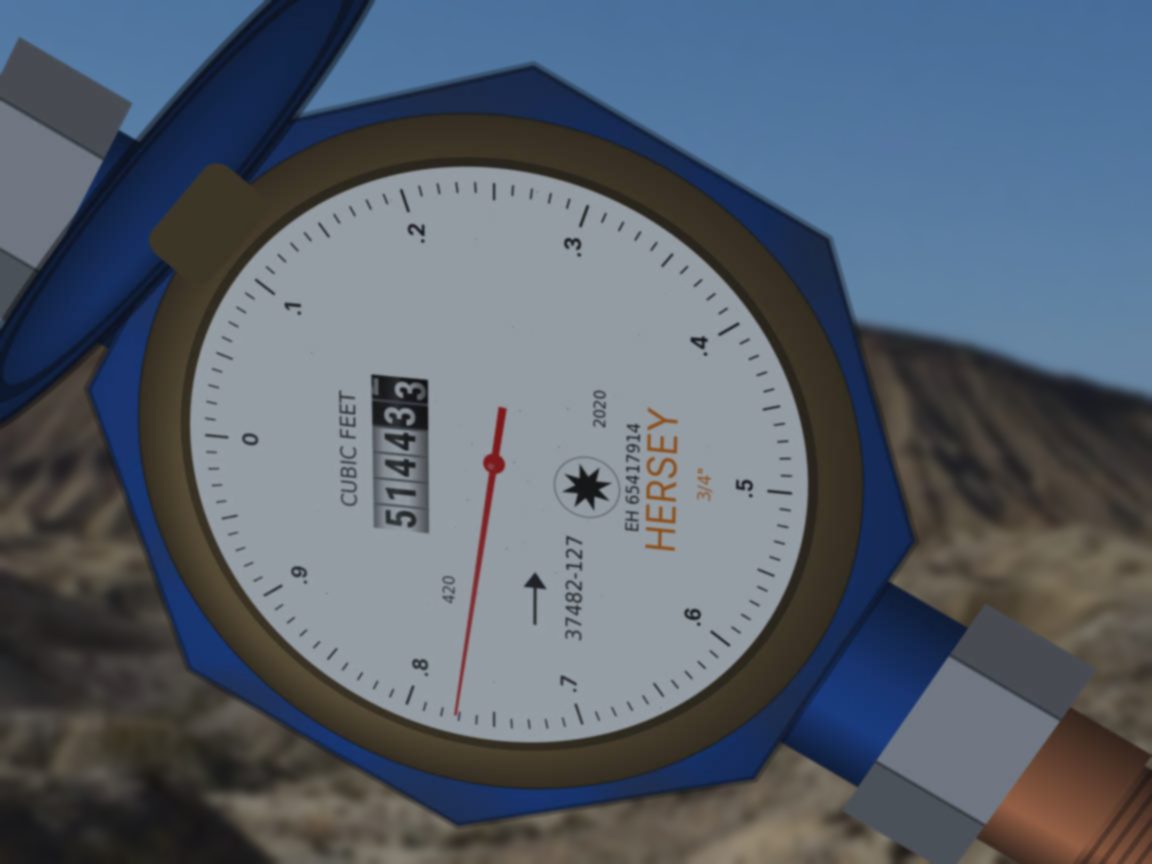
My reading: 514432.77 ft³
